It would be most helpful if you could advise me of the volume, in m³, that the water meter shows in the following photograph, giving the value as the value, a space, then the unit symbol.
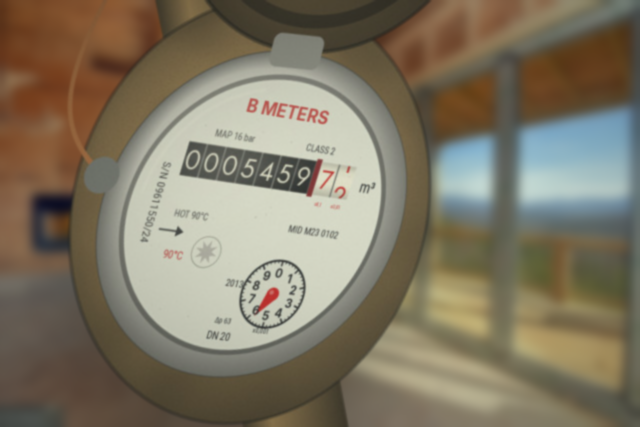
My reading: 5459.715 m³
